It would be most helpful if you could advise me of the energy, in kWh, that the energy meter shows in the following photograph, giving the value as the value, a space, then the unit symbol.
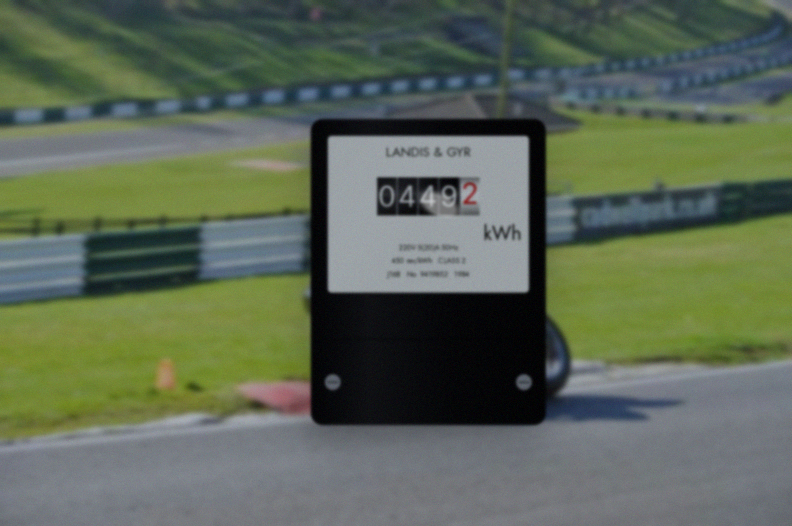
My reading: 449.2 kWh
